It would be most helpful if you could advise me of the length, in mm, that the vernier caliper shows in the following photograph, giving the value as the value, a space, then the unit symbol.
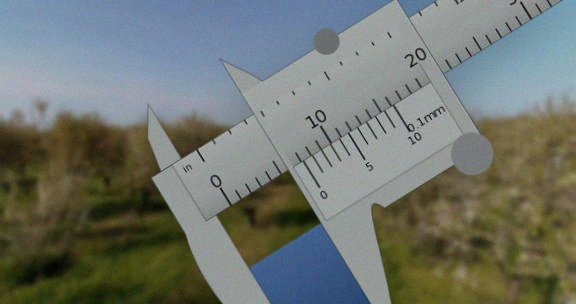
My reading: 7.2 mm
